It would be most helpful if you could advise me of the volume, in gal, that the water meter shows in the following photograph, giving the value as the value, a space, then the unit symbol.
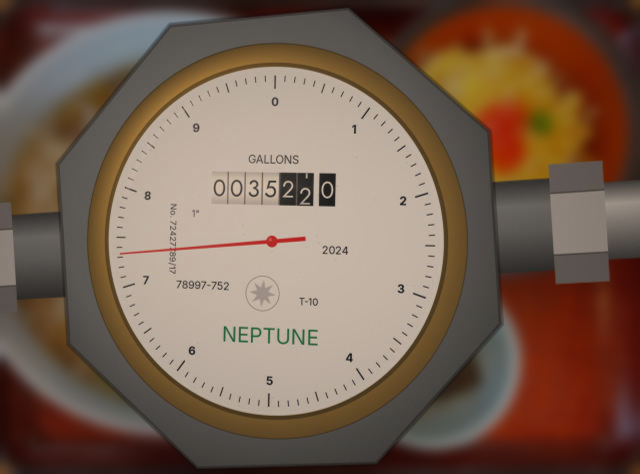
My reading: 35217.3 gal
